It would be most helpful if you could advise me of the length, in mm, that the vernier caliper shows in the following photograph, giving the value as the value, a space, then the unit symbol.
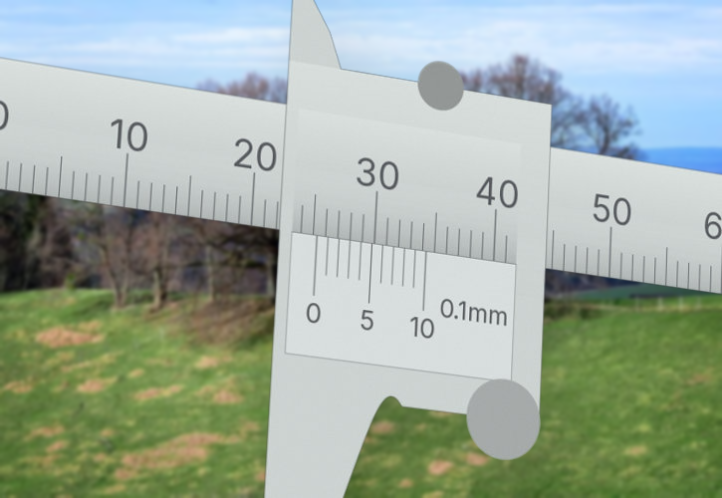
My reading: 25.3 mm
